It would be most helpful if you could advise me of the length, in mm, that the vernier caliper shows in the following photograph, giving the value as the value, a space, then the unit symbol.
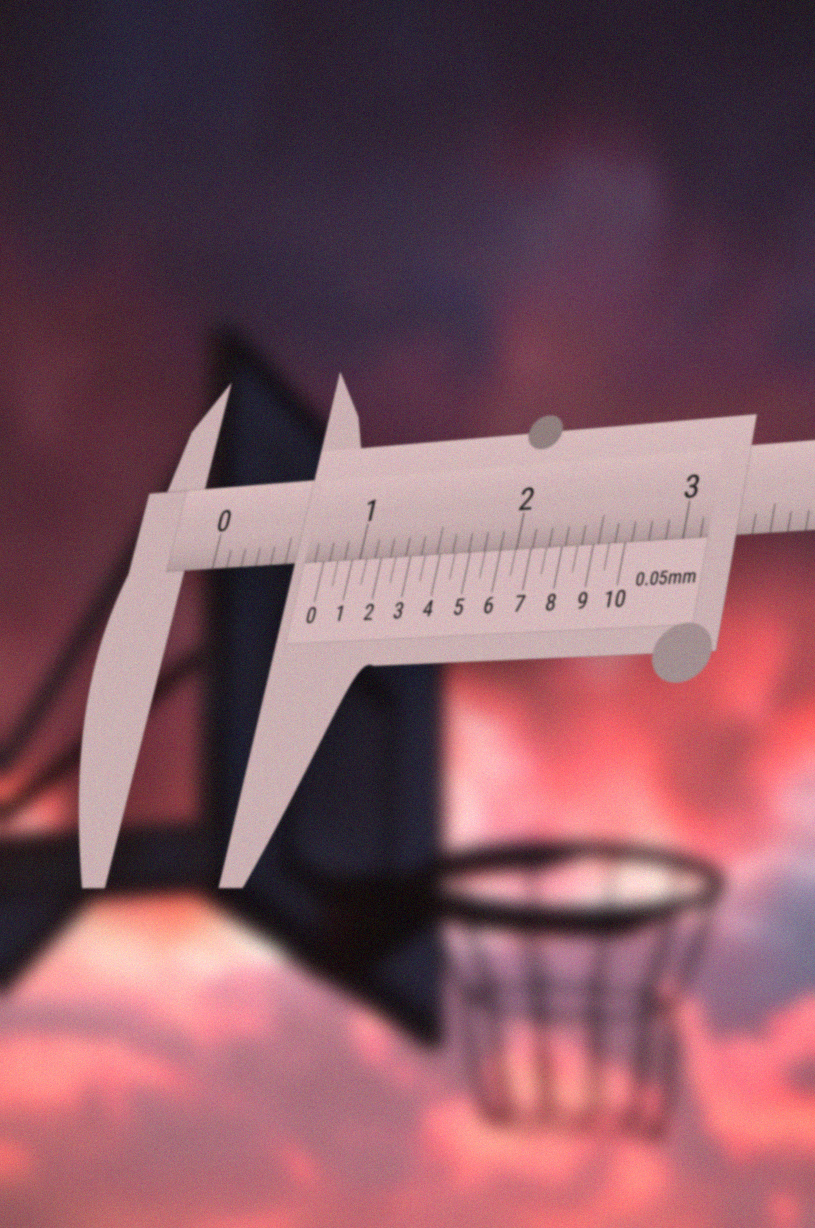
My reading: 7.6 mm
